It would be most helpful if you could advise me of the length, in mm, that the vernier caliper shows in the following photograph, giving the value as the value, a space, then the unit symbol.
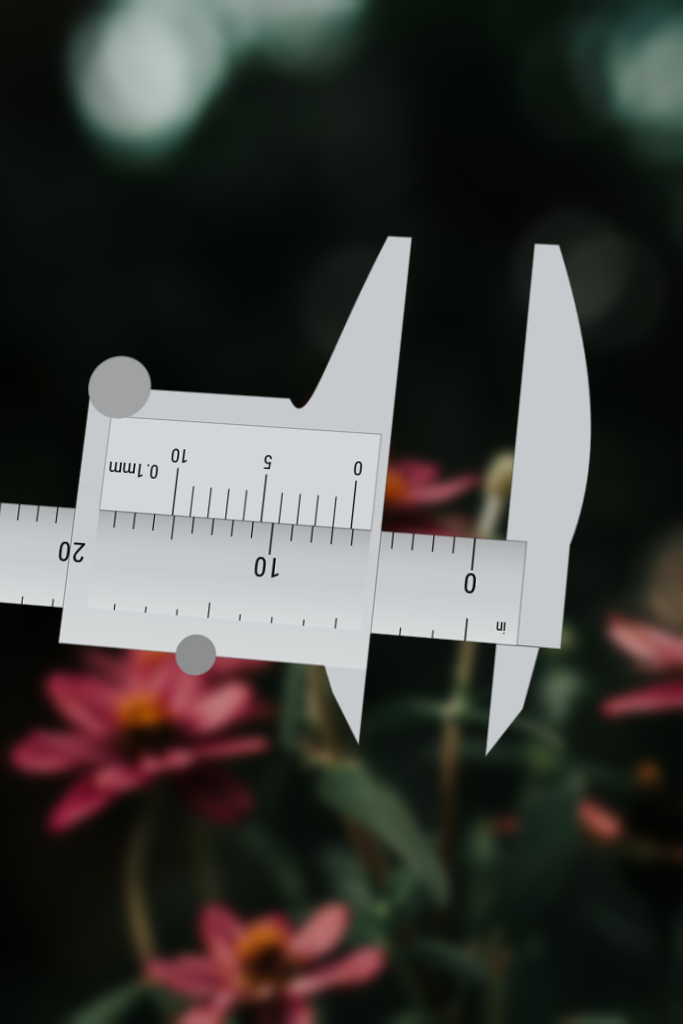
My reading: 6.1 mm
